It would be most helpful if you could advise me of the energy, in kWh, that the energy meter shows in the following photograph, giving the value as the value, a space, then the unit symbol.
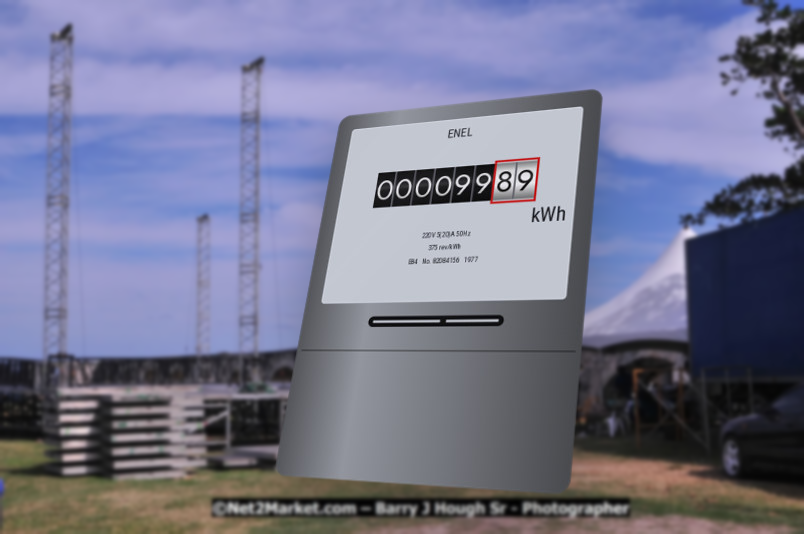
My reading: 99.89 kWh
